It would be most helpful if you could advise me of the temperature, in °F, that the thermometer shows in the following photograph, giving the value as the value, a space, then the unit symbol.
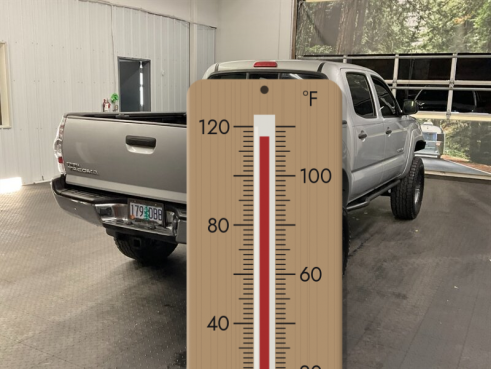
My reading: 116 °F
